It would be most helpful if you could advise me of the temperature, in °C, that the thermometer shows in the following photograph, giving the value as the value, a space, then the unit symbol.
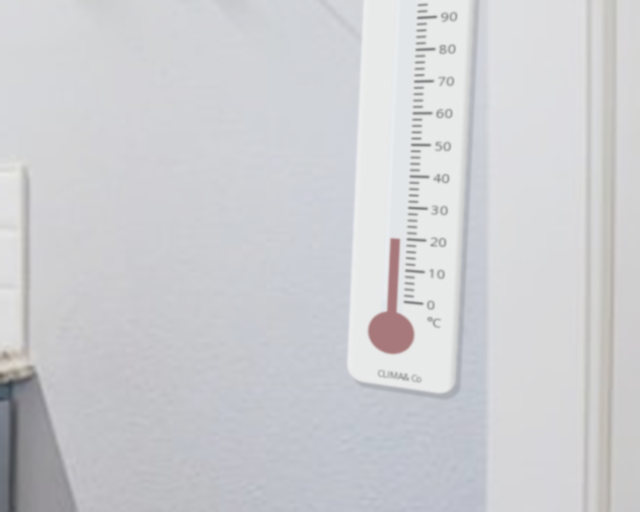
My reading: 20 °C
